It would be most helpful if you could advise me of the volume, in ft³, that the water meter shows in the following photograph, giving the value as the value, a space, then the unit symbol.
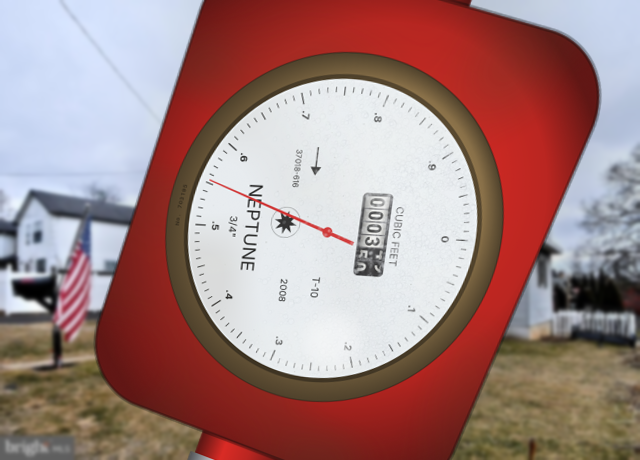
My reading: 349.55 ft³
